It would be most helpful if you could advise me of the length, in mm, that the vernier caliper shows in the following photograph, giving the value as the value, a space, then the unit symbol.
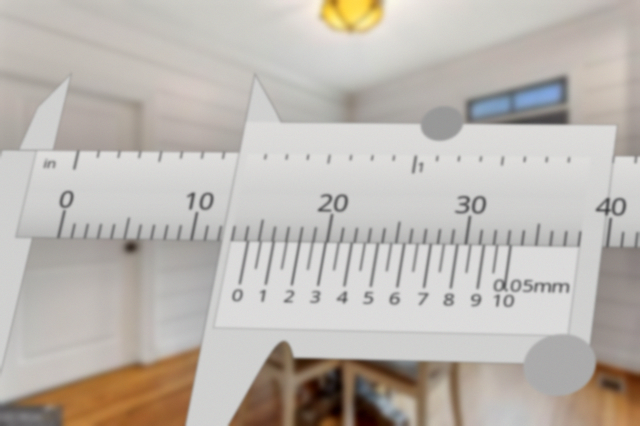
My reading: 14.2 mm
